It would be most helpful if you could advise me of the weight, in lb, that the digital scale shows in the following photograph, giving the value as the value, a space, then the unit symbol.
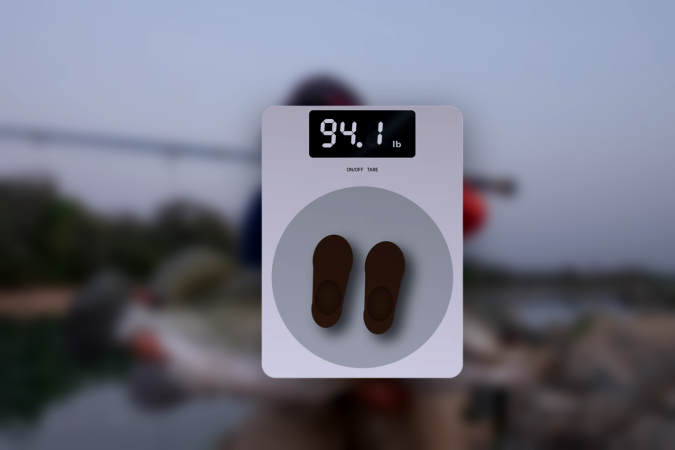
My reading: 94.1 lb
